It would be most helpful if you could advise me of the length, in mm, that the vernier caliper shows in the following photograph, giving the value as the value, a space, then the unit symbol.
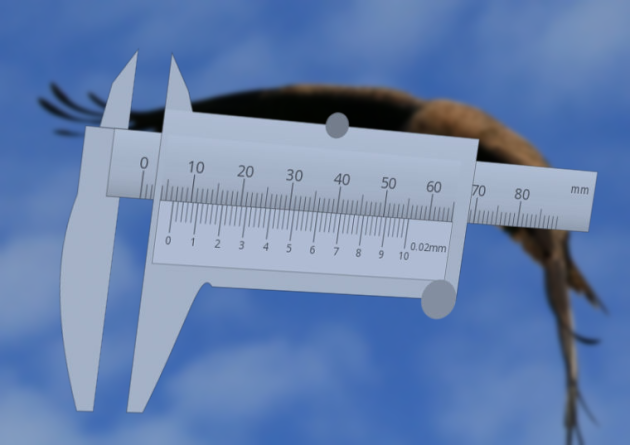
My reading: 6.5 mm
